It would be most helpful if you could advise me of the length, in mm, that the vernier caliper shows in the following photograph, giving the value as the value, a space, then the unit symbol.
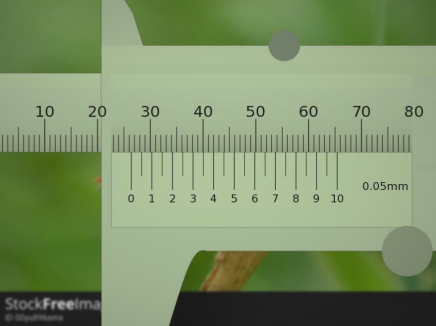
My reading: 26.4 mm
